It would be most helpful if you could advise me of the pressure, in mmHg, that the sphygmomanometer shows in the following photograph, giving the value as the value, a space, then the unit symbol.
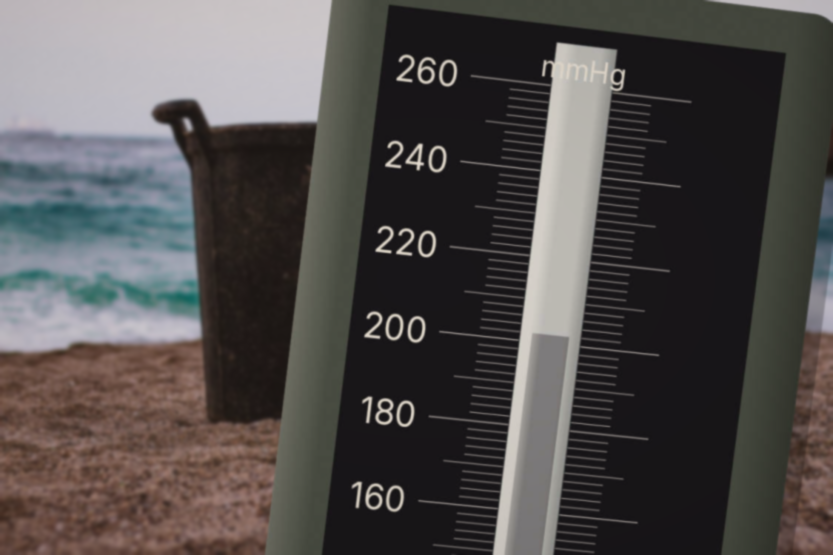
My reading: 202 mmHg
